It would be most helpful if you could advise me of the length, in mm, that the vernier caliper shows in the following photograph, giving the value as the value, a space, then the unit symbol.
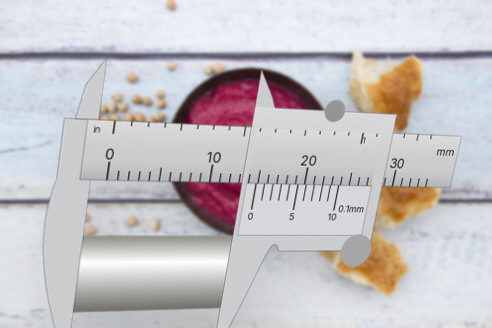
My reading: 14.8 mm
